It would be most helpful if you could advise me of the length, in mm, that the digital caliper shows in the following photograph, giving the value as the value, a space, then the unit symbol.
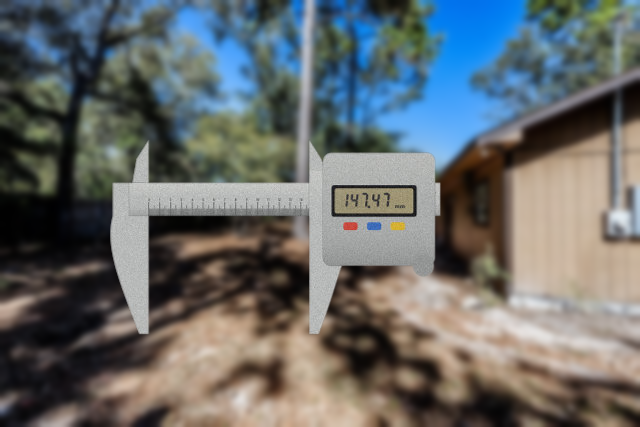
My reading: 147.47 mm
